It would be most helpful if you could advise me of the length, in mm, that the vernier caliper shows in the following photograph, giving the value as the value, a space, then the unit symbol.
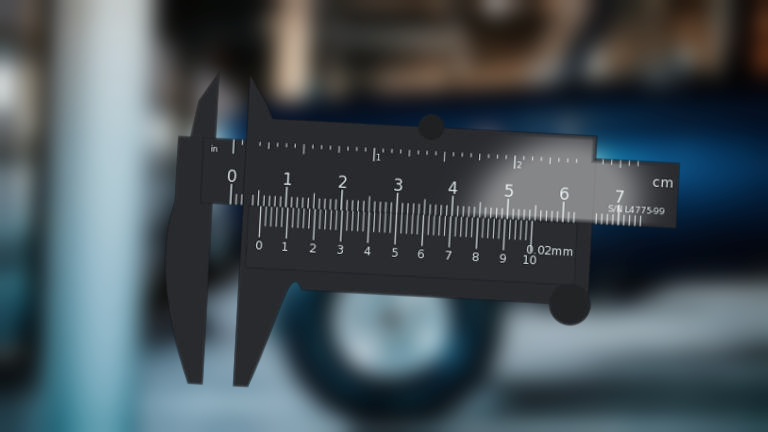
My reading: 5.5 mm
